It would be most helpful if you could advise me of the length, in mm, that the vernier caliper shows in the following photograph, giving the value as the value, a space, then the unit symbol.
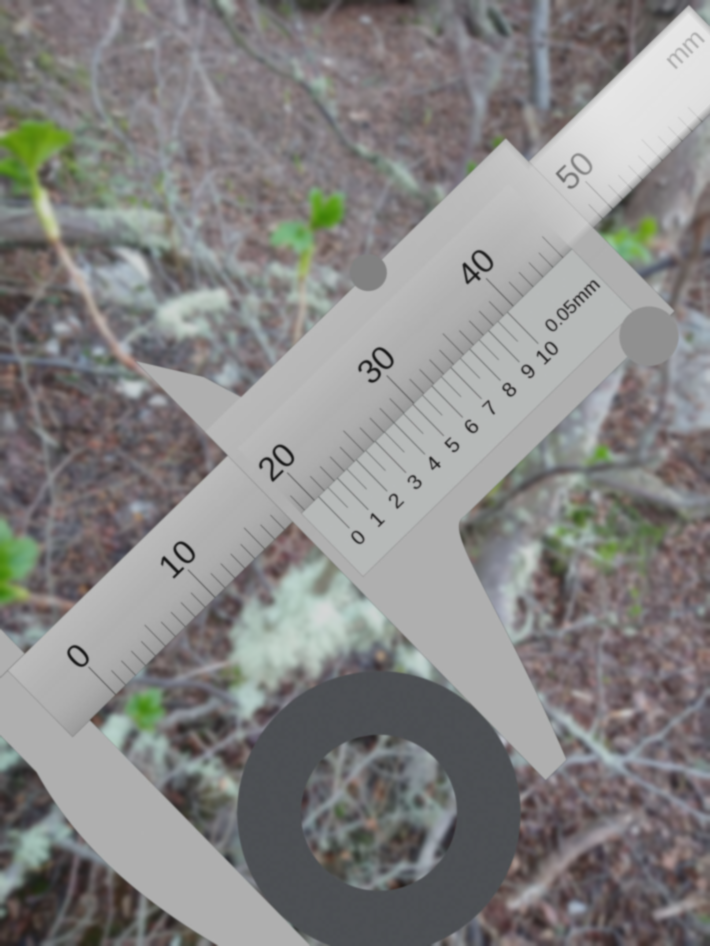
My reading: 20.4 mm
